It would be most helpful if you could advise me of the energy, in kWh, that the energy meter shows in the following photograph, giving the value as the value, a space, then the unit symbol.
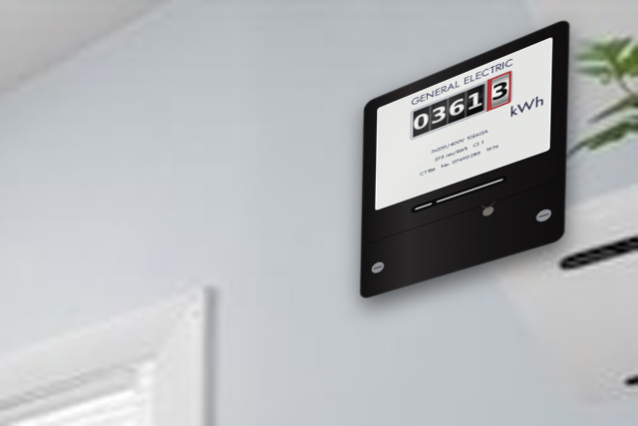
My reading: 361.3 kWh
